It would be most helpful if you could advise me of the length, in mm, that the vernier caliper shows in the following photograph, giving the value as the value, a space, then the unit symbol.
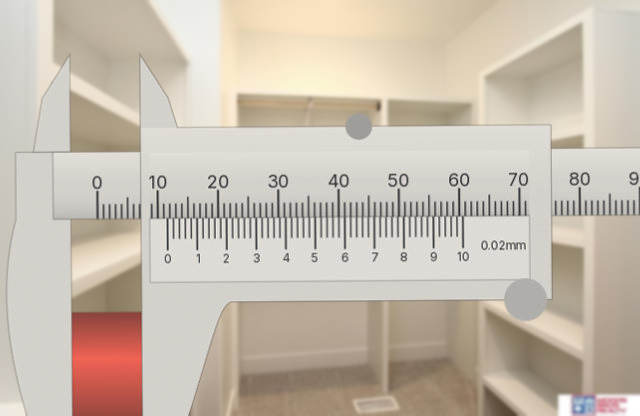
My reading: 11.6 mm
